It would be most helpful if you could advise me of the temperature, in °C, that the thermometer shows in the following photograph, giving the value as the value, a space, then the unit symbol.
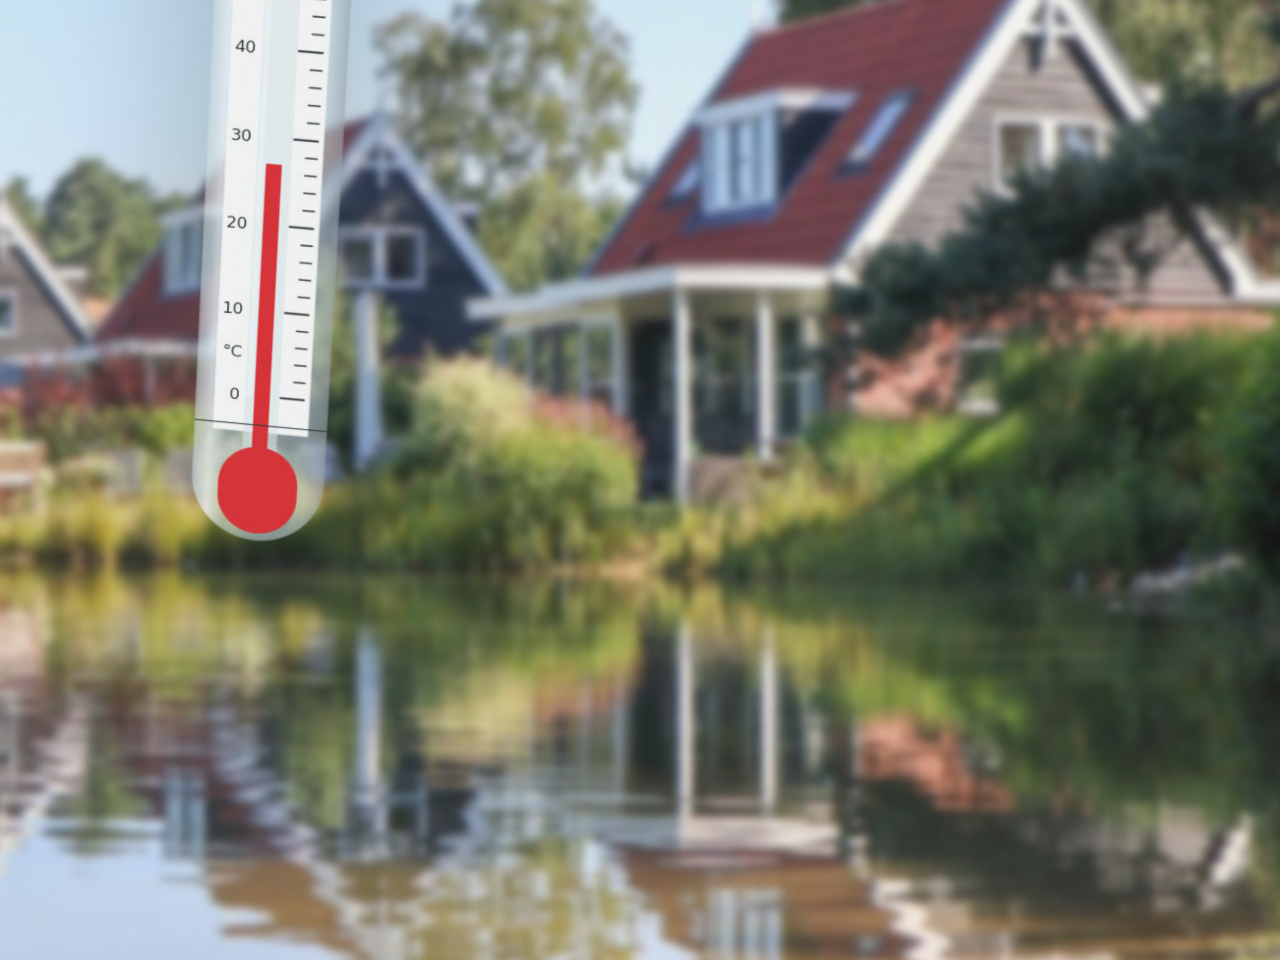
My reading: 27 °C
